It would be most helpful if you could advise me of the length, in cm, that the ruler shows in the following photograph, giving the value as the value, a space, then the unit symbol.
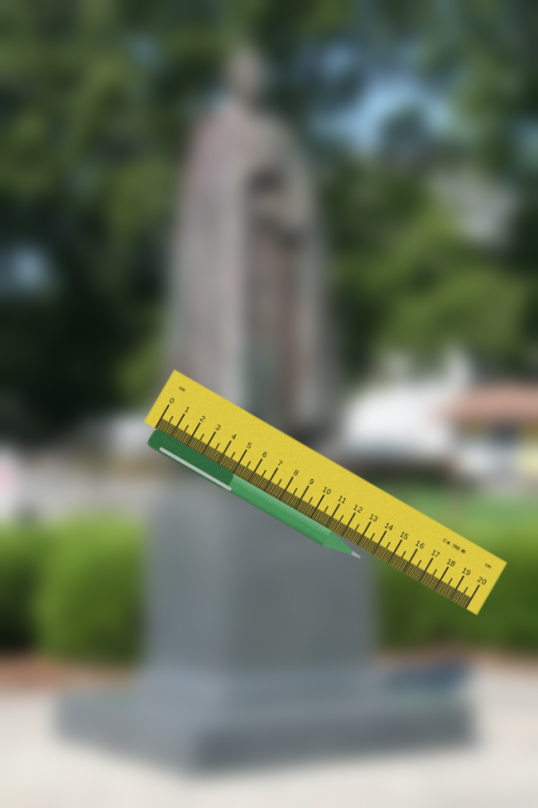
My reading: 13.5 cm
